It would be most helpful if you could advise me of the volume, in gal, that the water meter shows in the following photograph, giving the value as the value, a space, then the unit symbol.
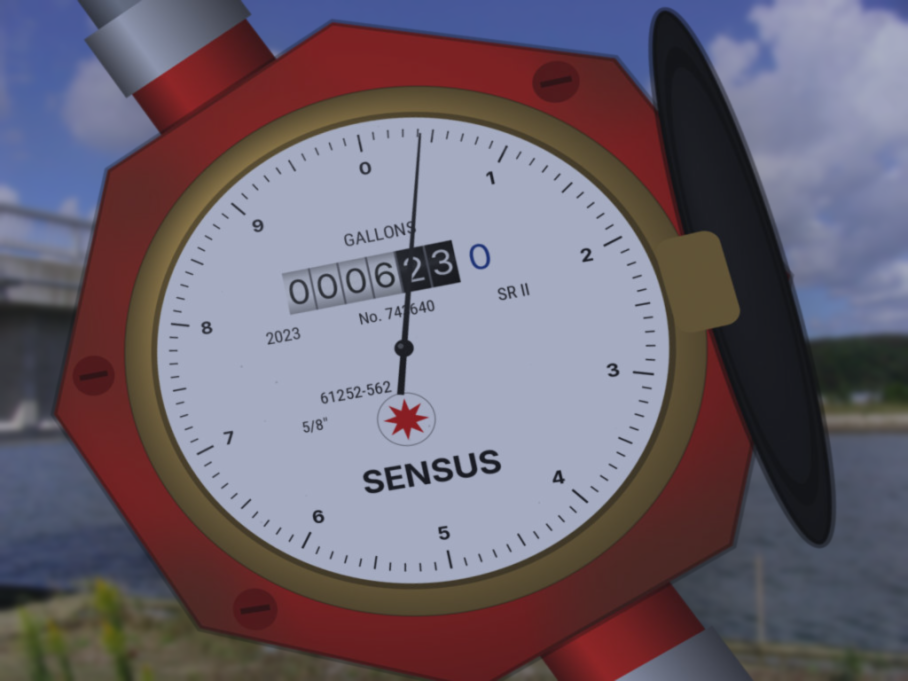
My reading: 6230.4 gal
